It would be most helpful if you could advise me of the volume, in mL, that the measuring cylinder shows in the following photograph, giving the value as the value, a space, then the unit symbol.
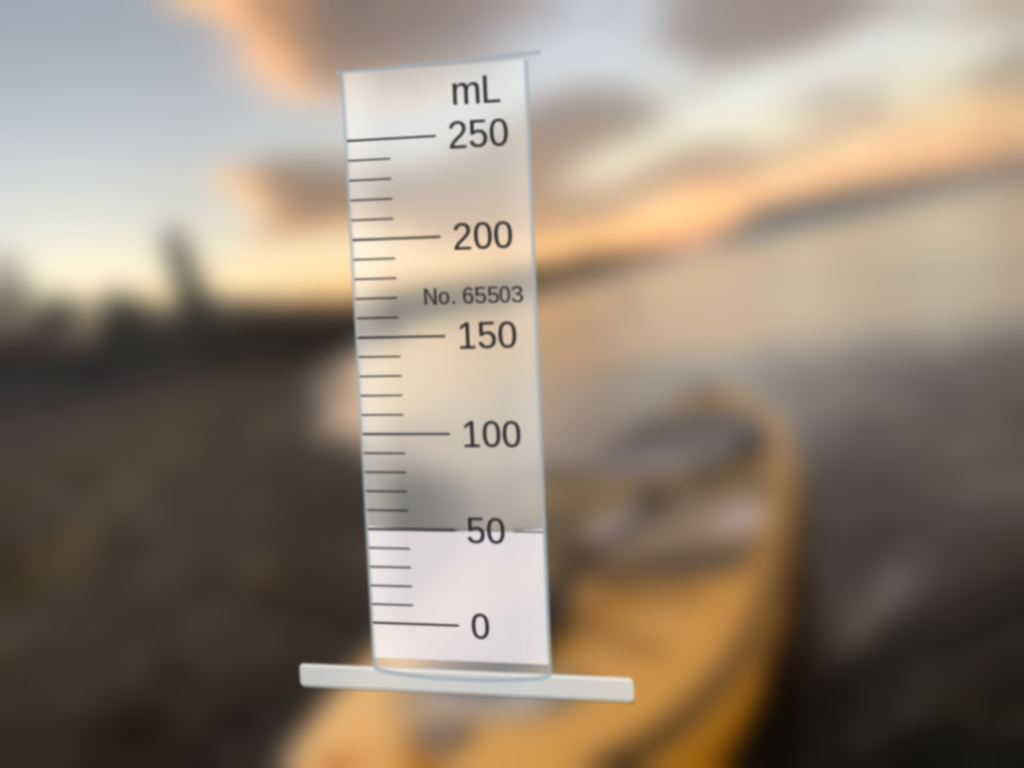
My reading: 50 mL
